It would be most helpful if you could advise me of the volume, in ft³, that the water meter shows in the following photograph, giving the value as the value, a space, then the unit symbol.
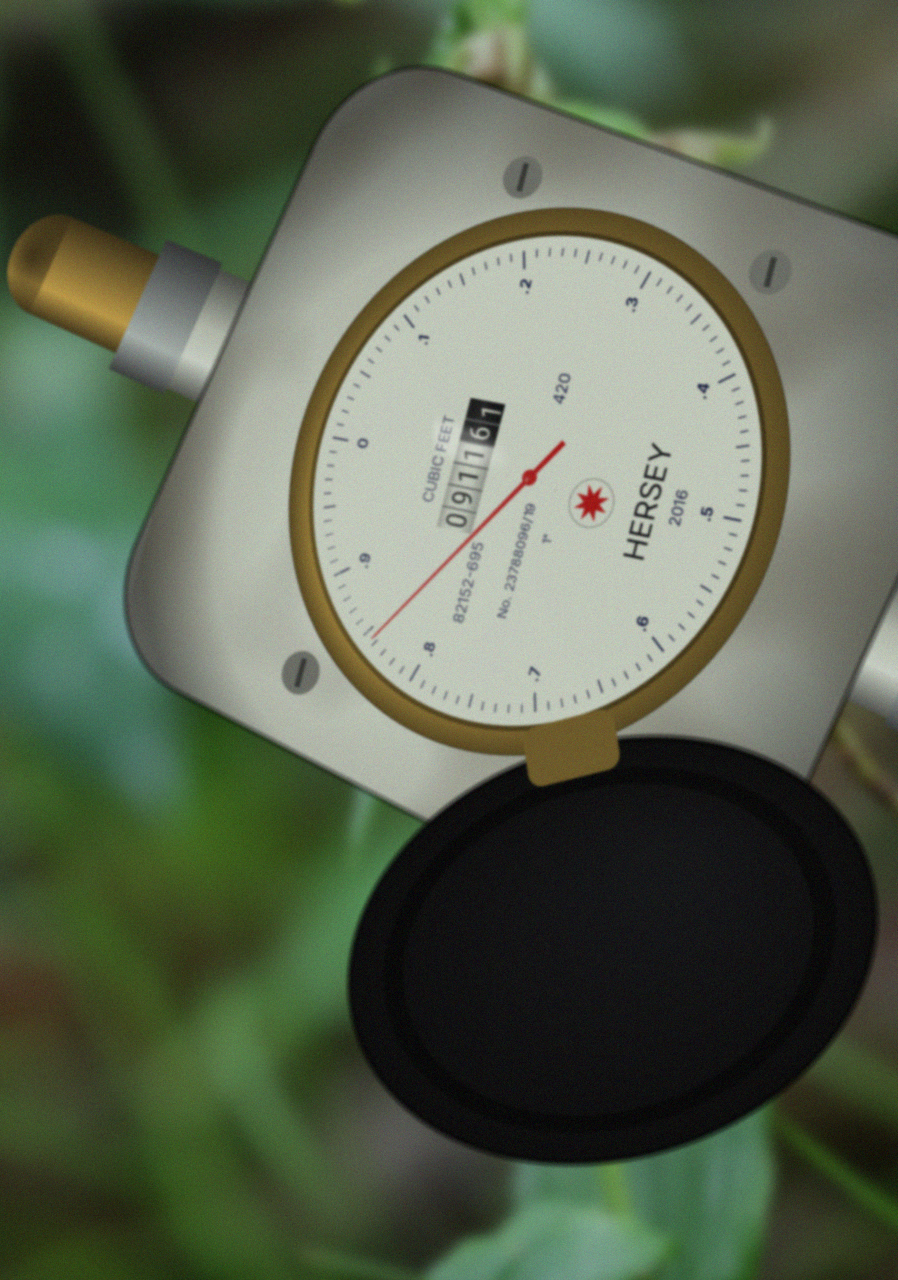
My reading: 91160.84 ft³
